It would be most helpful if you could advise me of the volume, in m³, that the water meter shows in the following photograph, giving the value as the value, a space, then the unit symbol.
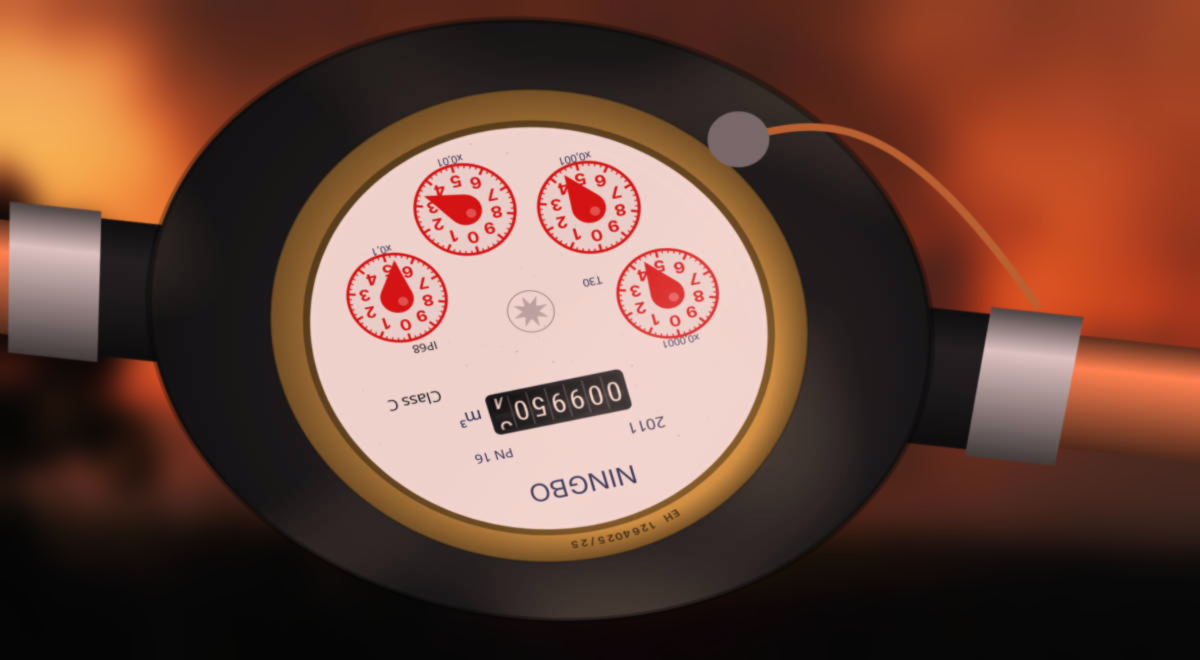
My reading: 99503.5344 m³
